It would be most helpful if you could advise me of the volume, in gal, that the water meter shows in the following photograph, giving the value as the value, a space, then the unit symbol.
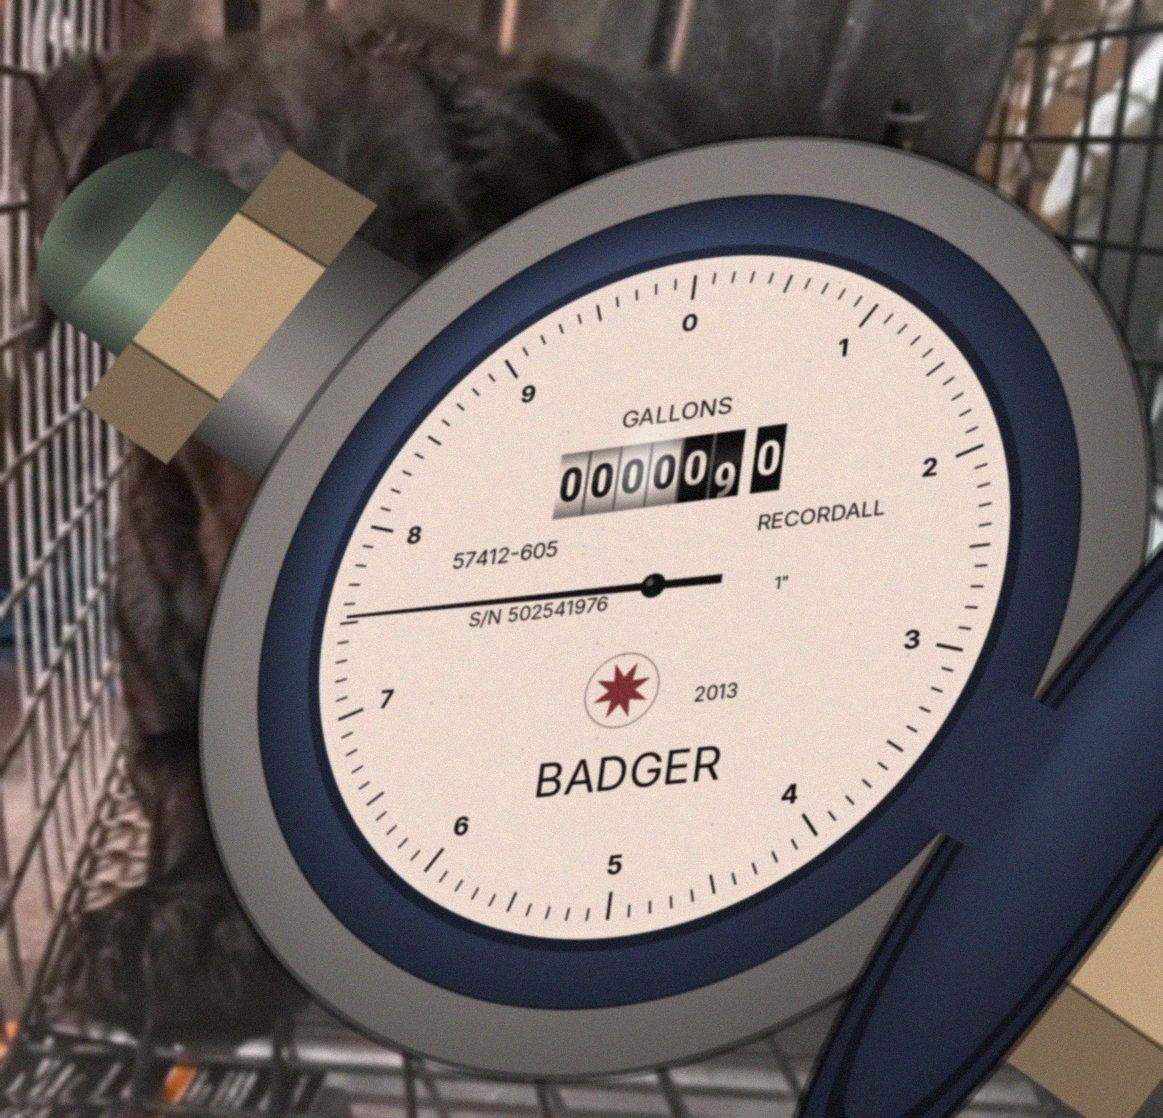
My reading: 87.5 gal
